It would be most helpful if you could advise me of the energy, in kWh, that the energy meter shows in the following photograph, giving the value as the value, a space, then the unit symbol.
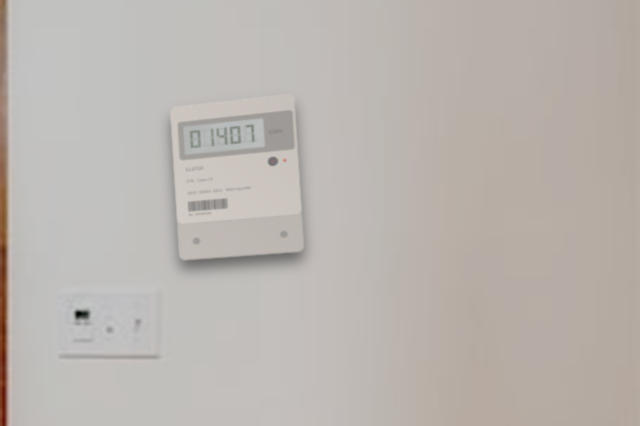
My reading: 1407 kWh
